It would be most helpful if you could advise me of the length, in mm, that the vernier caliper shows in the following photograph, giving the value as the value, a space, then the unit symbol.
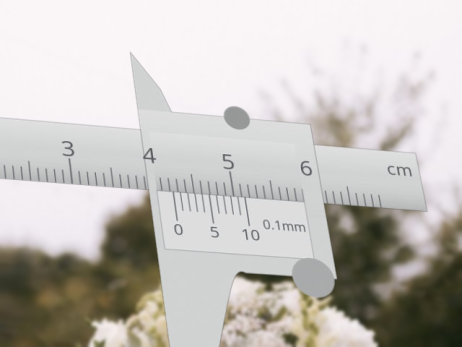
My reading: 42.4 mm
